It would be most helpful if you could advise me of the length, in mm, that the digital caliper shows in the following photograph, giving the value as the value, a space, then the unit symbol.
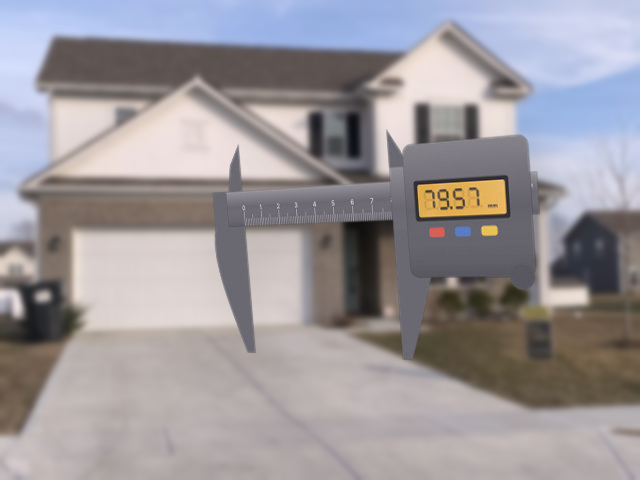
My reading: 79.57 mm
